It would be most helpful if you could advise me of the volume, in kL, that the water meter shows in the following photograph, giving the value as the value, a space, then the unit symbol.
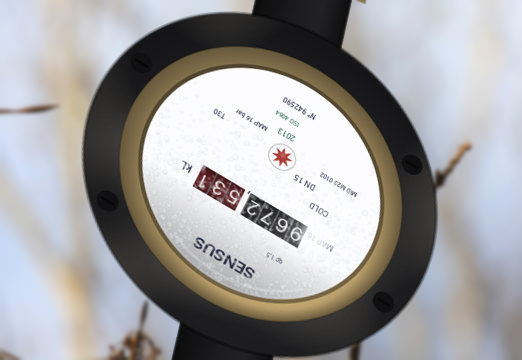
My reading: 9672.531 kL
